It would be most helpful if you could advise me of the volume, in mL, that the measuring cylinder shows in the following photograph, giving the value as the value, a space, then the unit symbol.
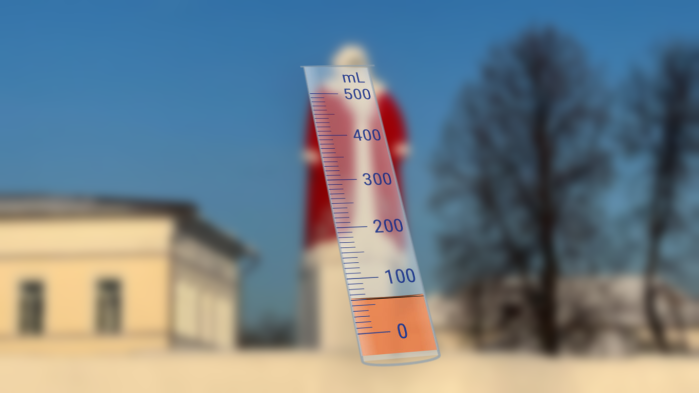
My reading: 60 mL
